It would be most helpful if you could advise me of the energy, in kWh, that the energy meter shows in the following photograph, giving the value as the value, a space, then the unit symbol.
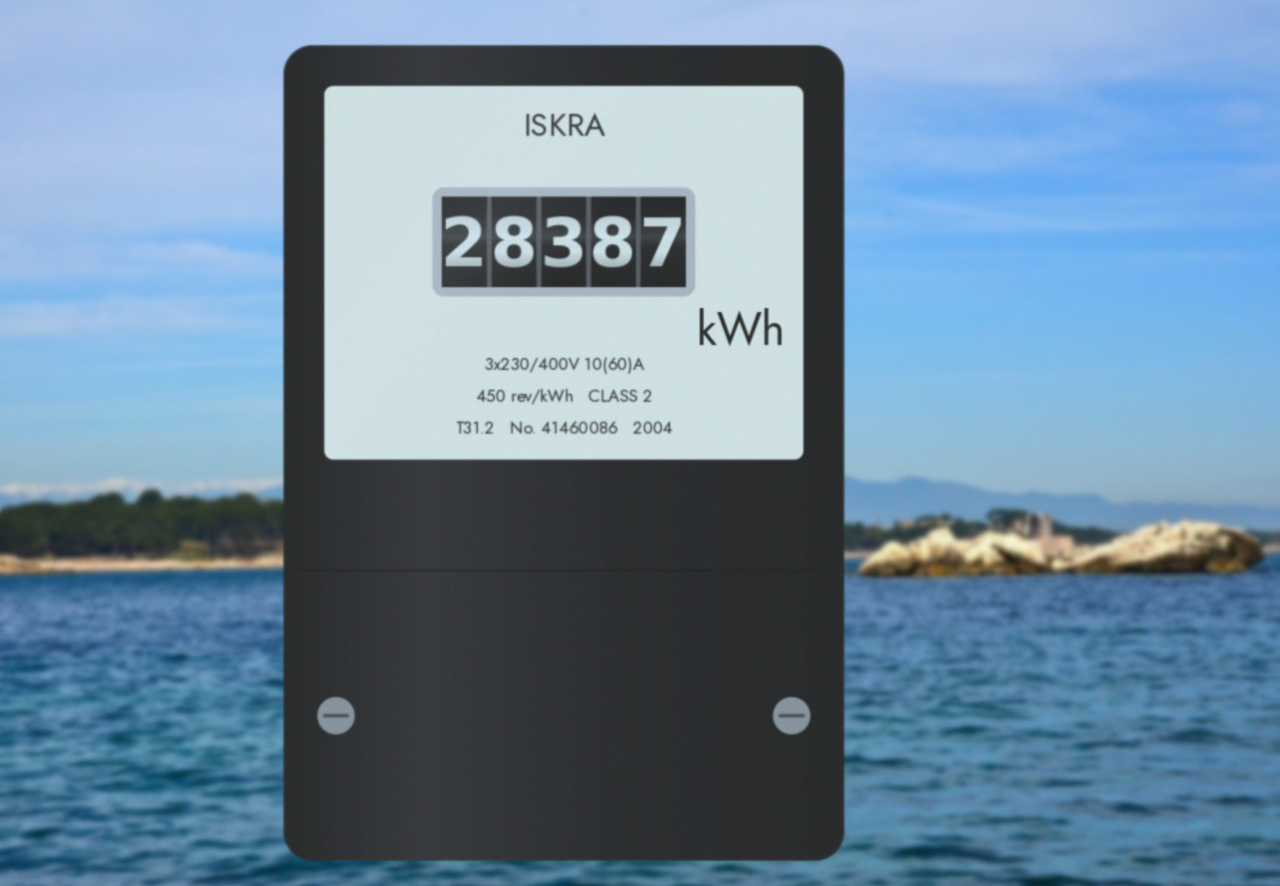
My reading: 28387 kWh
